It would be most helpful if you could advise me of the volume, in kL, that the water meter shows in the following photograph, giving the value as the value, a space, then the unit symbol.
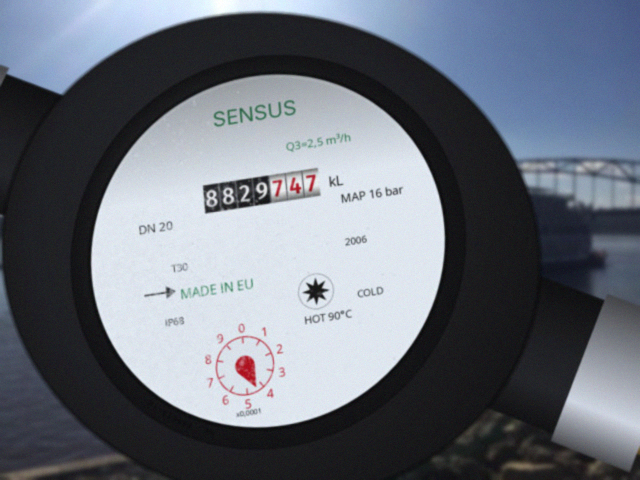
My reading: 8829.7474 kL
